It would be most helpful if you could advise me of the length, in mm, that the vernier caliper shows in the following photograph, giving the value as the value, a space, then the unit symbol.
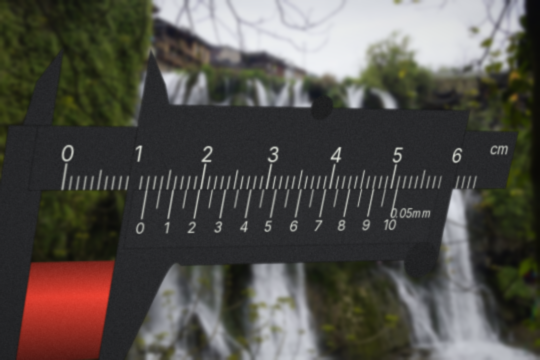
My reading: 12.0 mm
